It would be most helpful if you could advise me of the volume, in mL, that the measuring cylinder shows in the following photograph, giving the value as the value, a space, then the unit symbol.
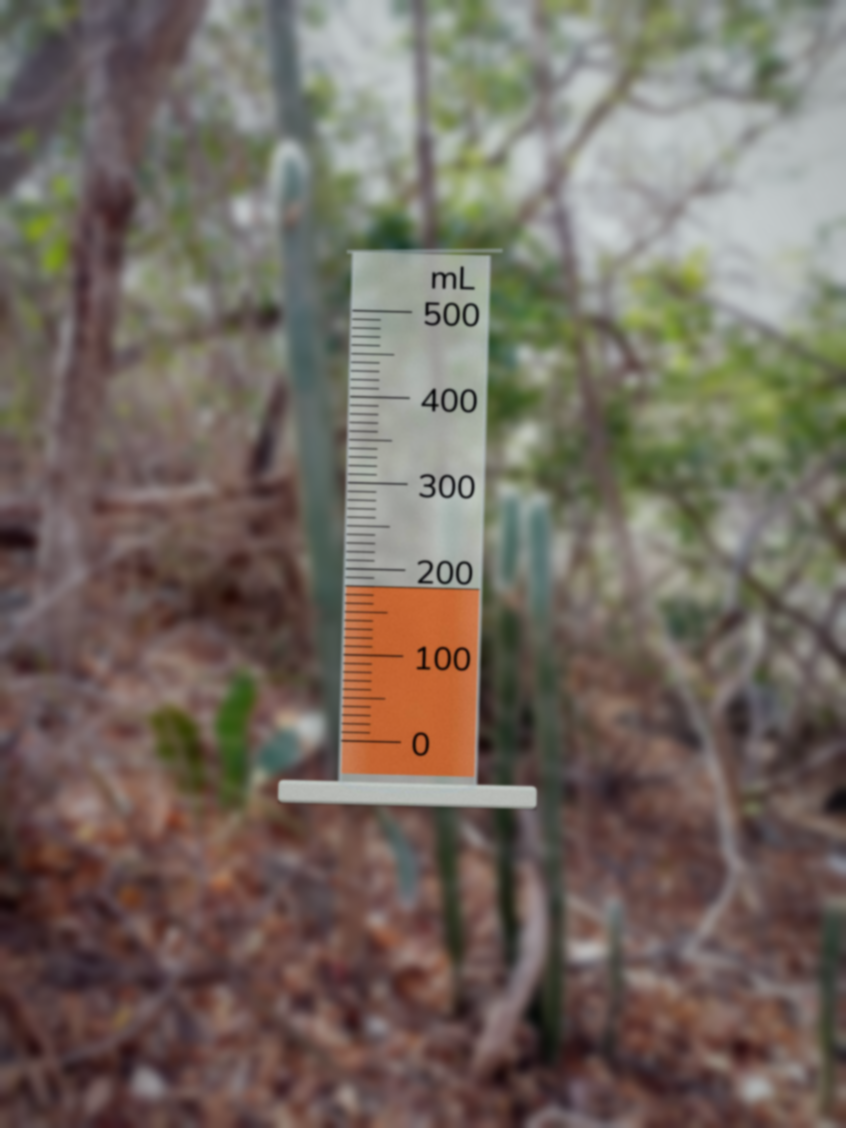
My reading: 180 mL
